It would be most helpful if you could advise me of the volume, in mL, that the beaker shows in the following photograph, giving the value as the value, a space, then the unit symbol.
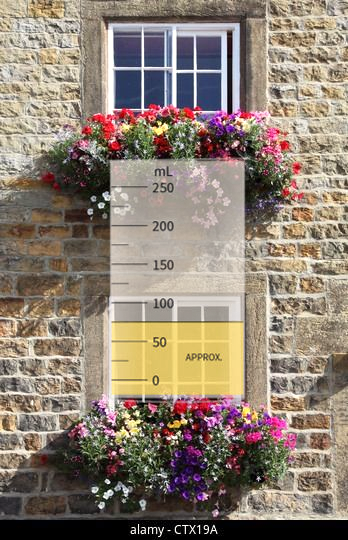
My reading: 75 mL
